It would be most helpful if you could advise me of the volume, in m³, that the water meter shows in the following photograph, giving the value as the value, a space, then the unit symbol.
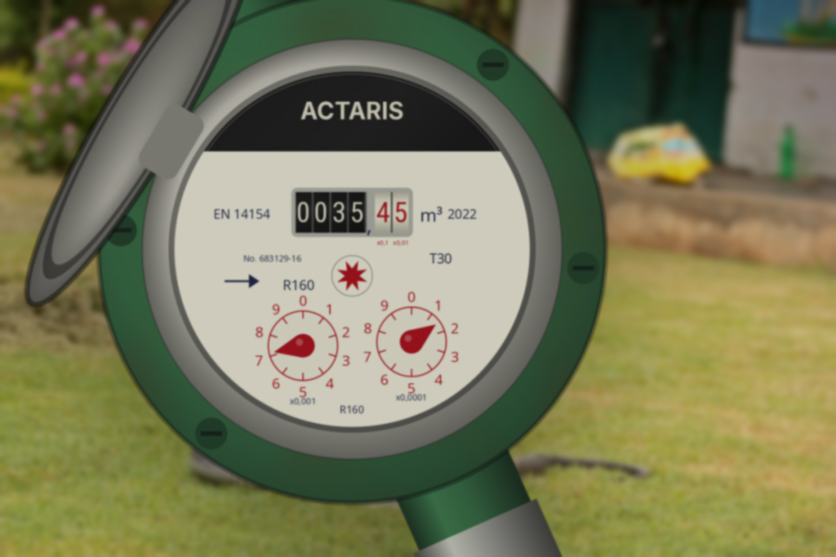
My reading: 35.4571 m³
